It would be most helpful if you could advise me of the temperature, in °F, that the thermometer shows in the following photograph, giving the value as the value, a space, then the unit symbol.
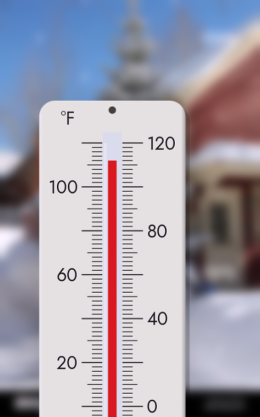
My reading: 112 °F
